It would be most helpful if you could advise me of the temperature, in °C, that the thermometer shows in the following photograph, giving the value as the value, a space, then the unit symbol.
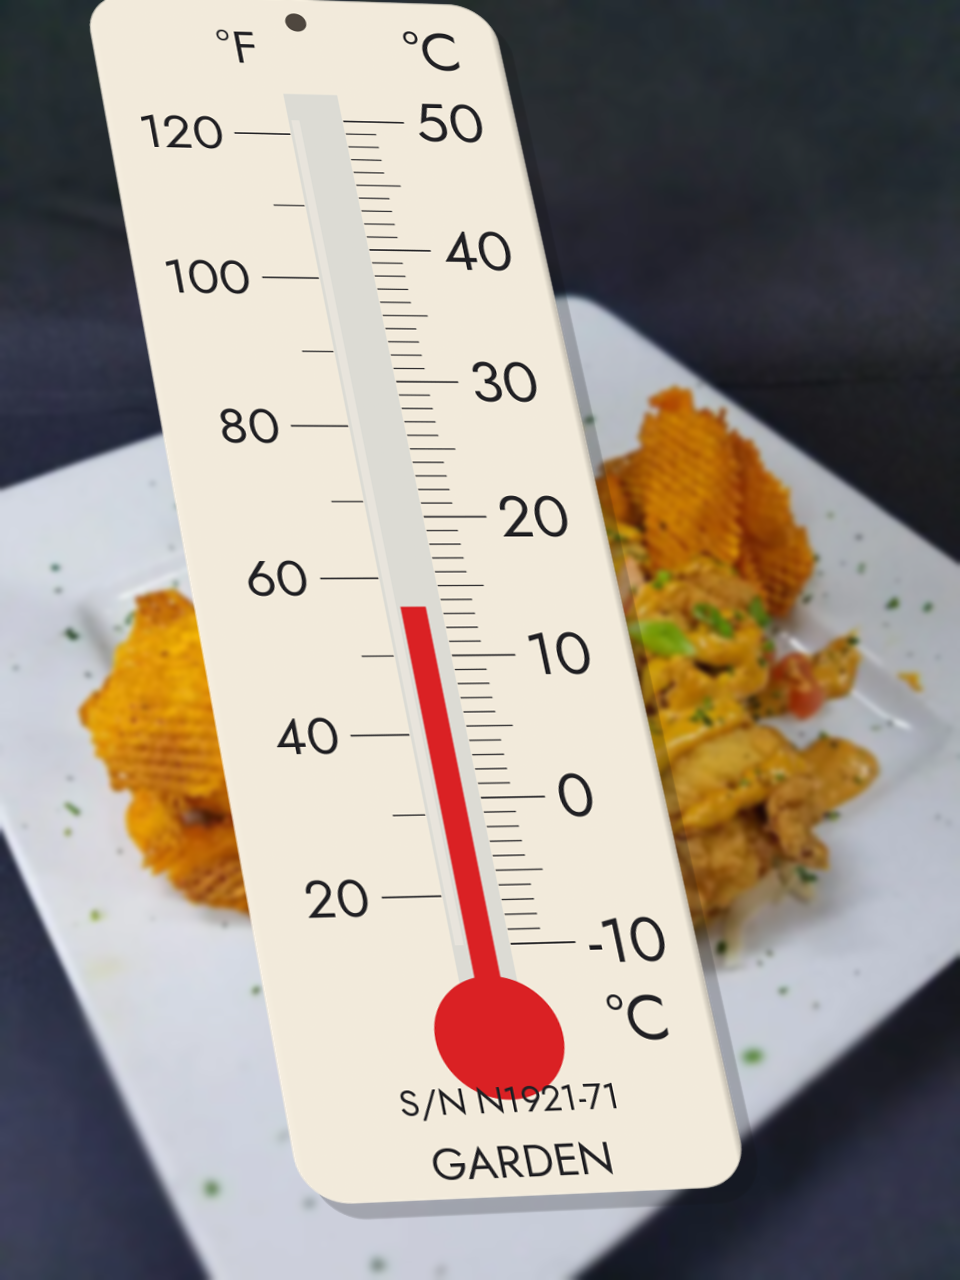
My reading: 13.5 °C
